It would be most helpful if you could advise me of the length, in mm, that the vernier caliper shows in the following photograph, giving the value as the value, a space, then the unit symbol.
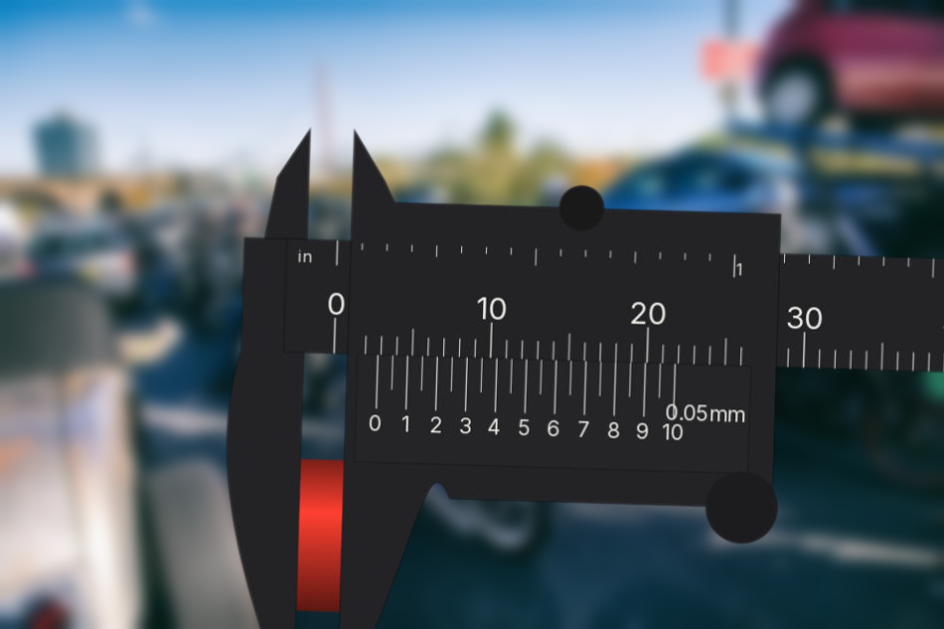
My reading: 2.8 mm
